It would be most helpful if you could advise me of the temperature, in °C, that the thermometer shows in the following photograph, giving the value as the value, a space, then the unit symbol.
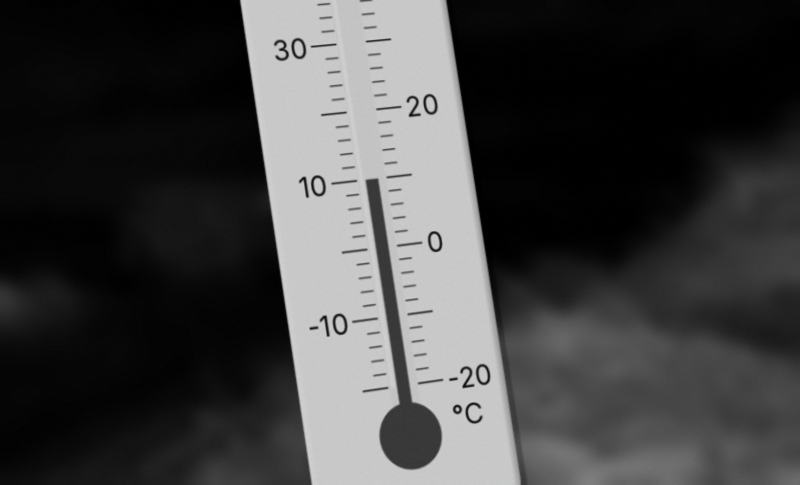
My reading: 10 °C
